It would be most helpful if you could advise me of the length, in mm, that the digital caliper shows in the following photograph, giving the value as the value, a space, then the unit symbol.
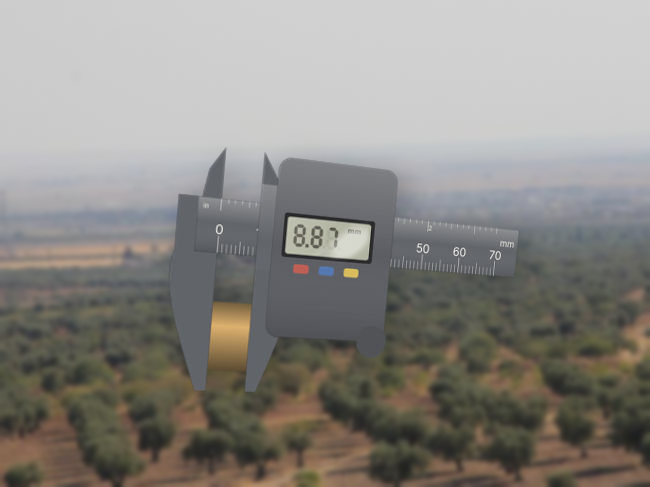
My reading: 8.87 mm
